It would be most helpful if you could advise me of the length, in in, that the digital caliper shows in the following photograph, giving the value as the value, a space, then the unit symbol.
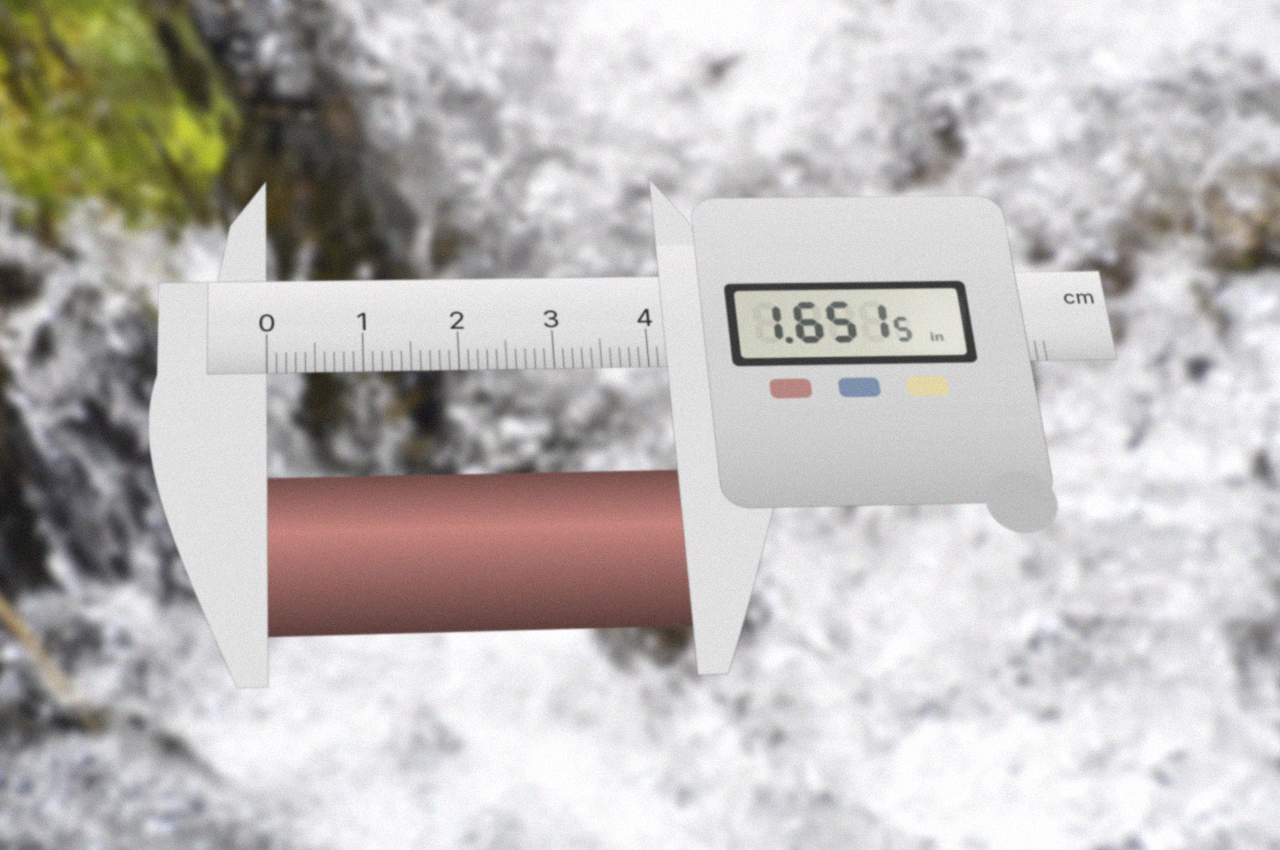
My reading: 1.6515 in
